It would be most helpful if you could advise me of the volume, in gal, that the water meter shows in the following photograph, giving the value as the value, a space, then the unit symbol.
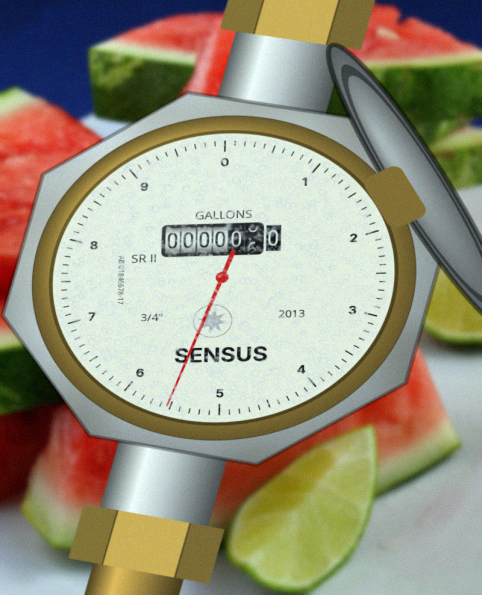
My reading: 55.5 gal
